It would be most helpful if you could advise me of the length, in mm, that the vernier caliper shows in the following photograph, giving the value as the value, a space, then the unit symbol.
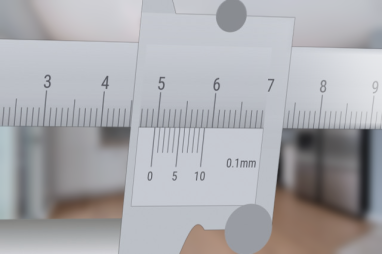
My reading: 49.6 mm
